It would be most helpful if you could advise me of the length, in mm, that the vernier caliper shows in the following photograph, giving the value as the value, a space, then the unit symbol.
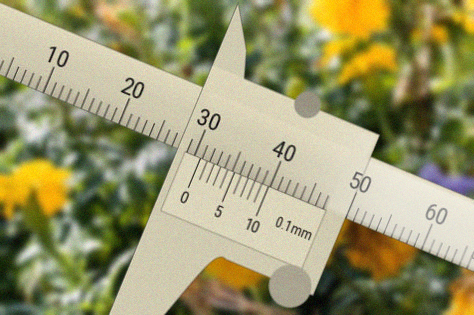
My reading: 30.8 mm
